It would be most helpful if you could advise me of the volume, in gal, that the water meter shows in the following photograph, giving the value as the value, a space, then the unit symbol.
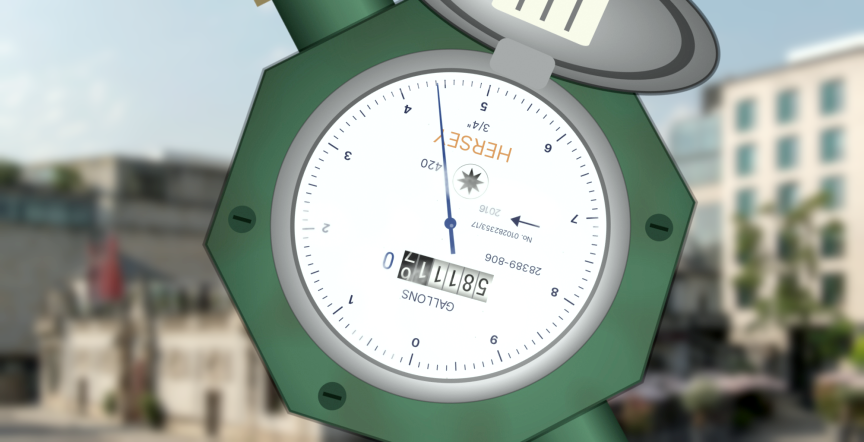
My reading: 5811164.4 gal
